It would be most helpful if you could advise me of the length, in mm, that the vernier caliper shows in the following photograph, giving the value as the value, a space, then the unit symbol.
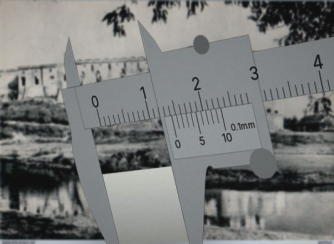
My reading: 14.2 mm
